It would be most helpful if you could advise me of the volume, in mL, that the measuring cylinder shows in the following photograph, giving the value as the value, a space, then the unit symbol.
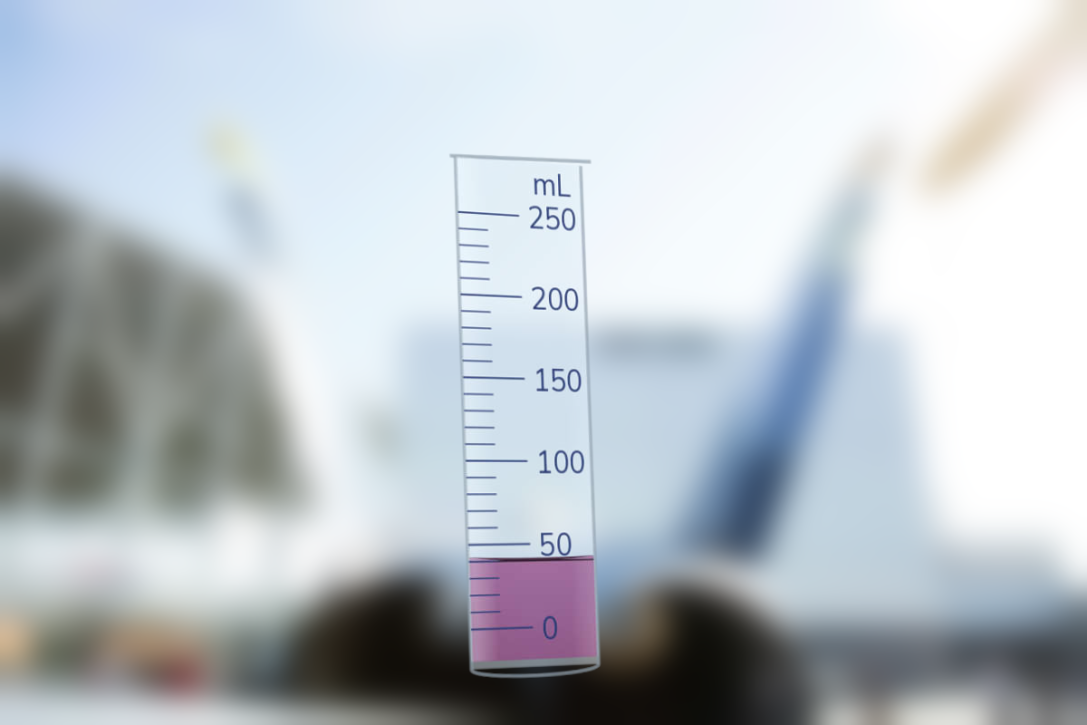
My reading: 40 mL
